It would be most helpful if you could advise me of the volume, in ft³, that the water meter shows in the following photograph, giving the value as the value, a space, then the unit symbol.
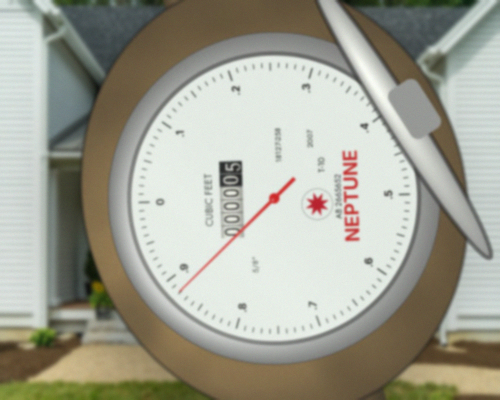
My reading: 4.88 ft³
